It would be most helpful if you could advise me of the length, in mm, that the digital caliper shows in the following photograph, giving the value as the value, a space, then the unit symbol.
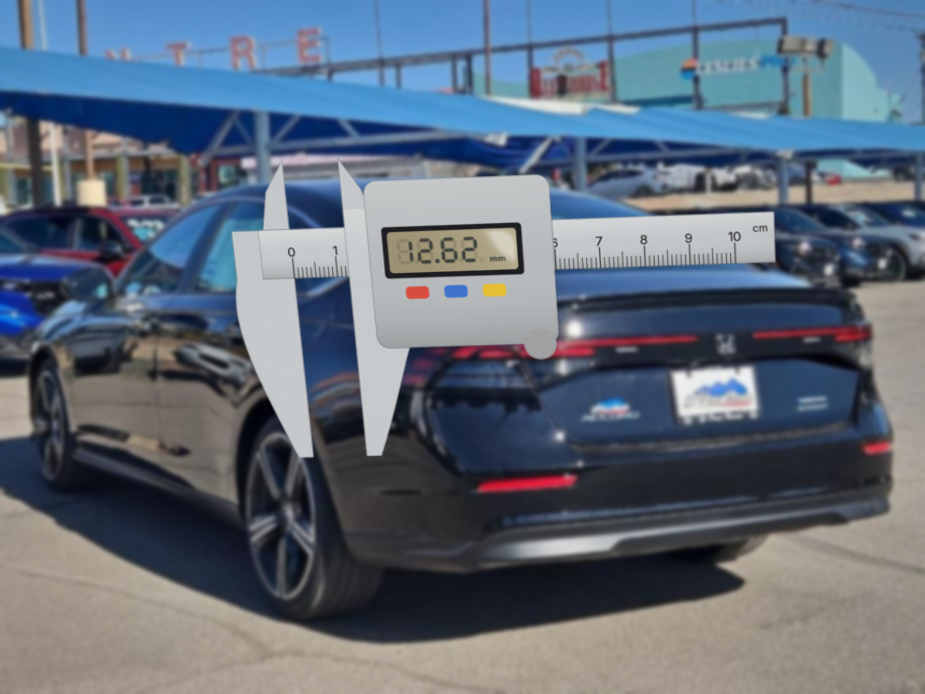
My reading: 12.62 mm
